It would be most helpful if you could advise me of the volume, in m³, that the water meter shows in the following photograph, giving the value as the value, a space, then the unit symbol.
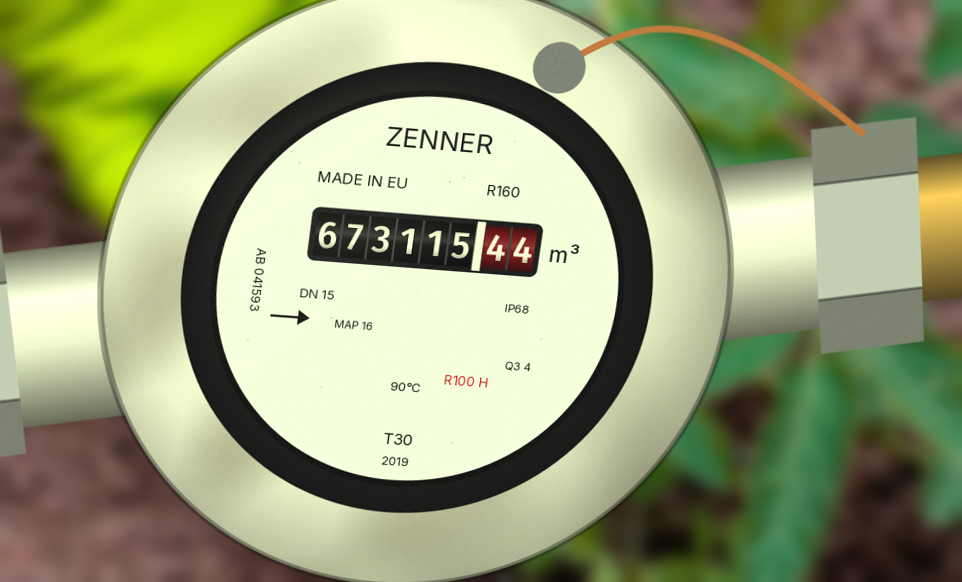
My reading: 673115.44 m³
